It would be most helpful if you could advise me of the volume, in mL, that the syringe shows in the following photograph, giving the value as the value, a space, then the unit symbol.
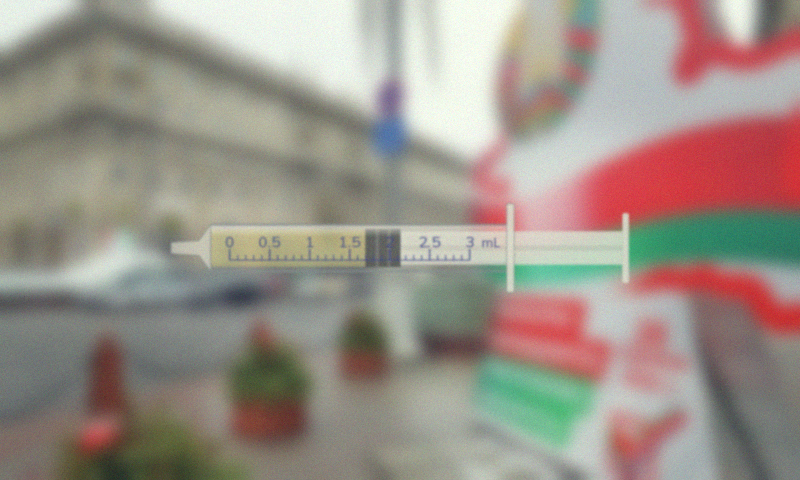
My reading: 1.7 mL
